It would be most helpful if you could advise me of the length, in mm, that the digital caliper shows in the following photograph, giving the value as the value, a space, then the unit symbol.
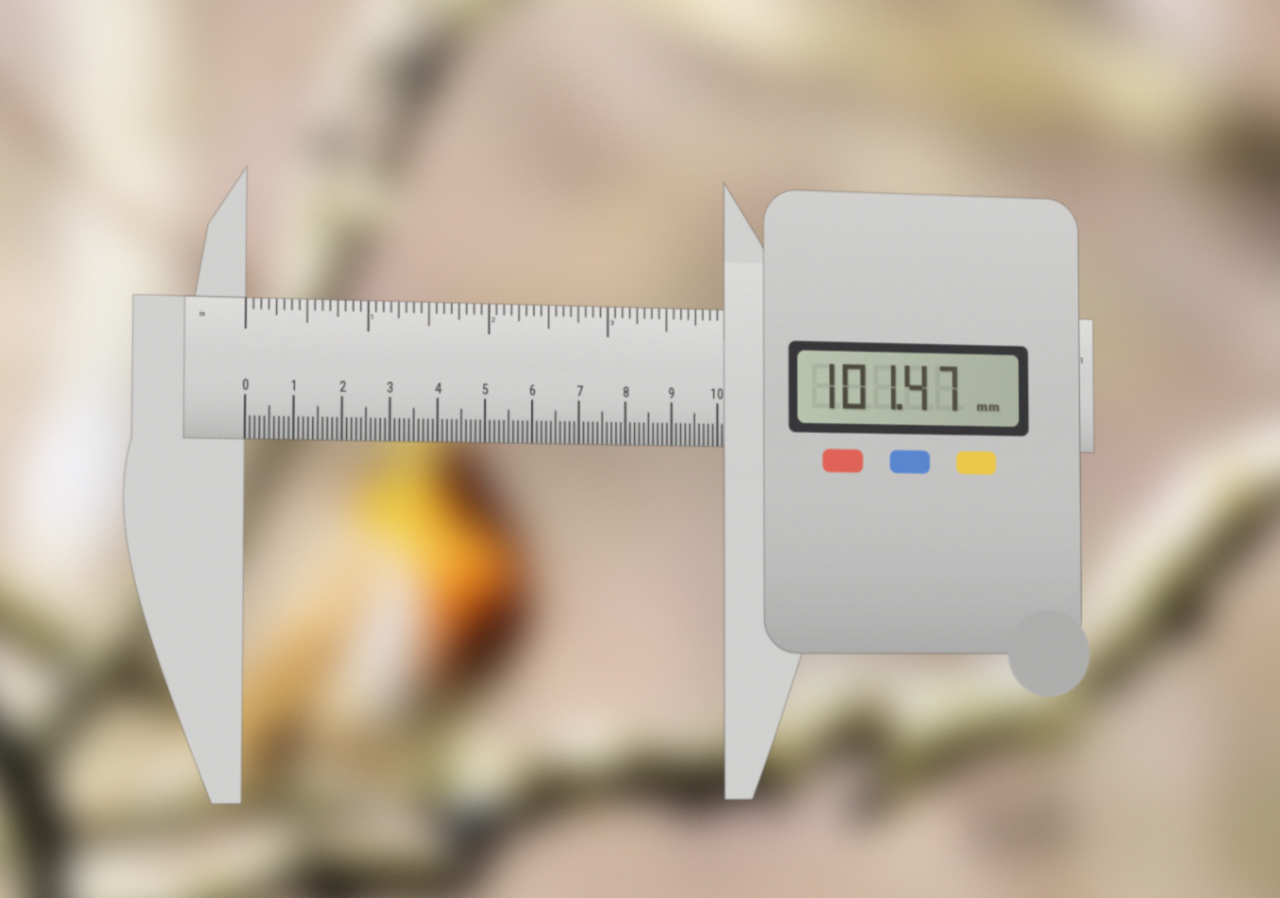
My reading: 101.47 mm
